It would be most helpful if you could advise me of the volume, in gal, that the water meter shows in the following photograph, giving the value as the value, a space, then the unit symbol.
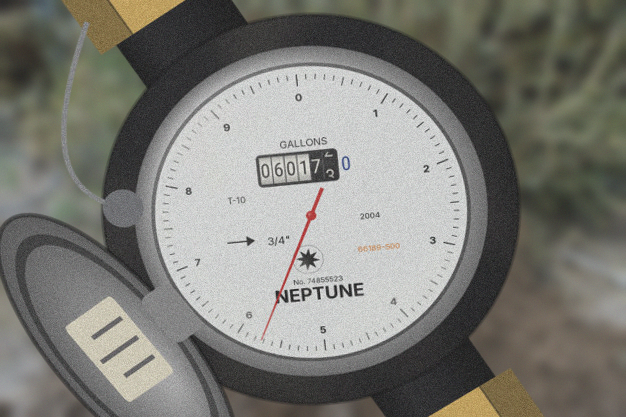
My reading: 601725.7 gal
